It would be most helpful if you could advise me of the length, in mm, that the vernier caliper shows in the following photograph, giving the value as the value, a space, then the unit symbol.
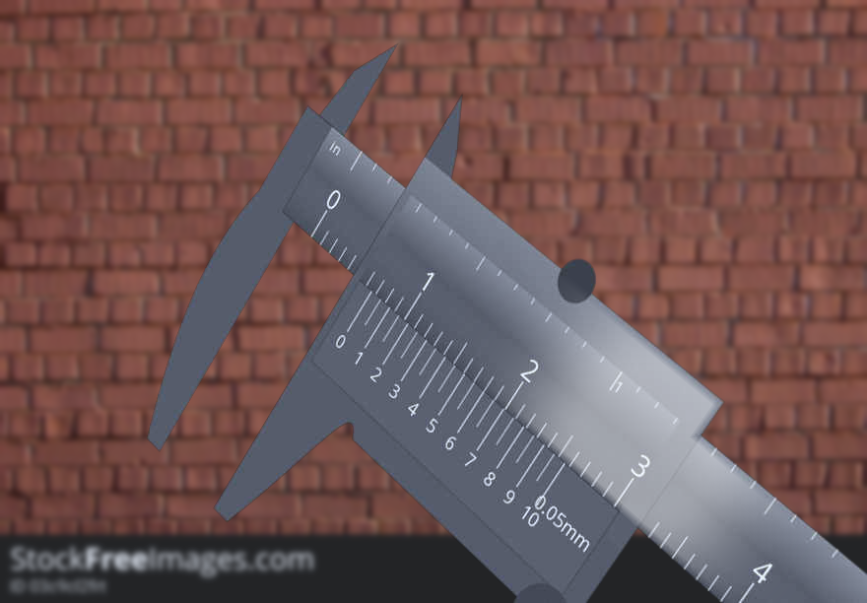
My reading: 6.6 mm
